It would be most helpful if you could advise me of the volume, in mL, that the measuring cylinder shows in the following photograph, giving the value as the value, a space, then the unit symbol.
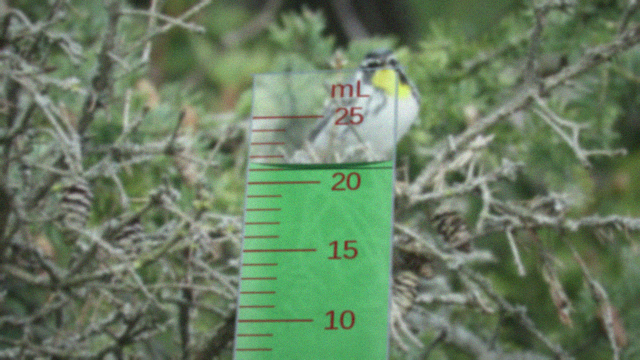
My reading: 21 mL
